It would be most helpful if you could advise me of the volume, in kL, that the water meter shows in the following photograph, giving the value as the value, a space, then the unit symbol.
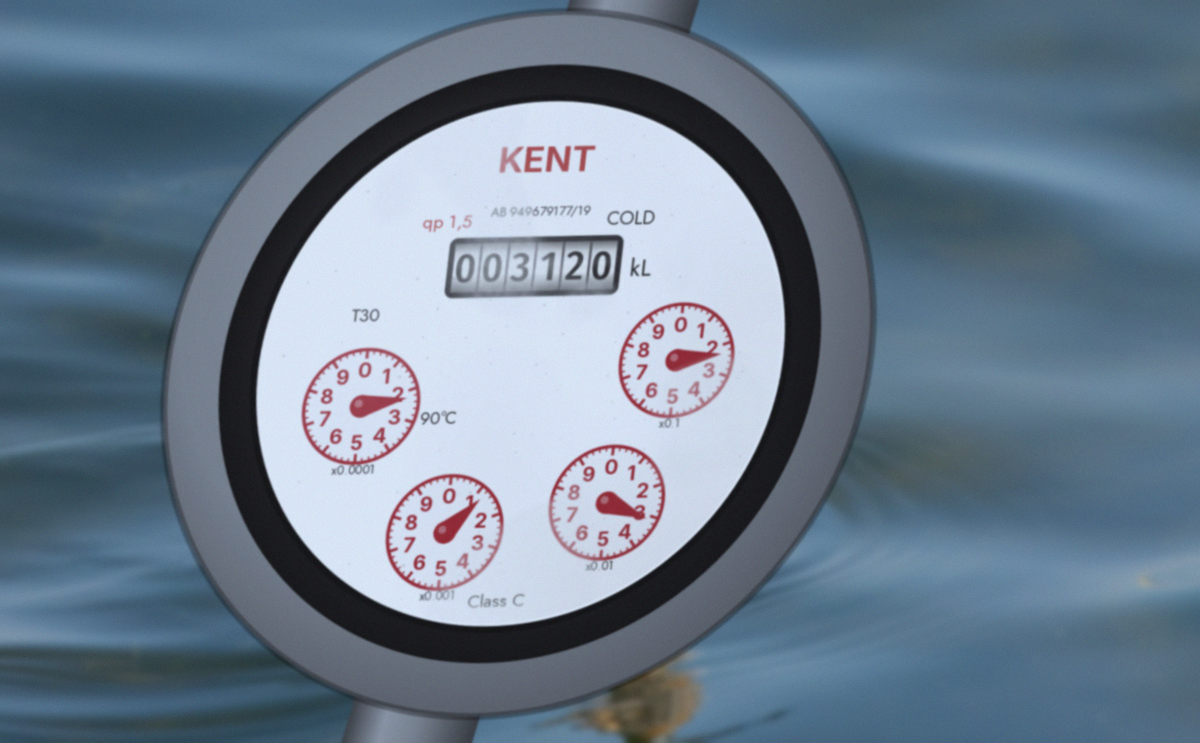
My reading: 3120.2312 kL
